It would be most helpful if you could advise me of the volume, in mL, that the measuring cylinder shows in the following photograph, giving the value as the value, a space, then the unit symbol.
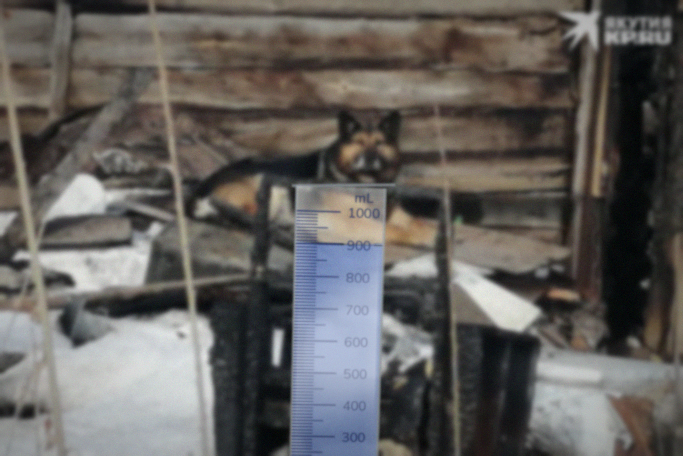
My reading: 900 mL
